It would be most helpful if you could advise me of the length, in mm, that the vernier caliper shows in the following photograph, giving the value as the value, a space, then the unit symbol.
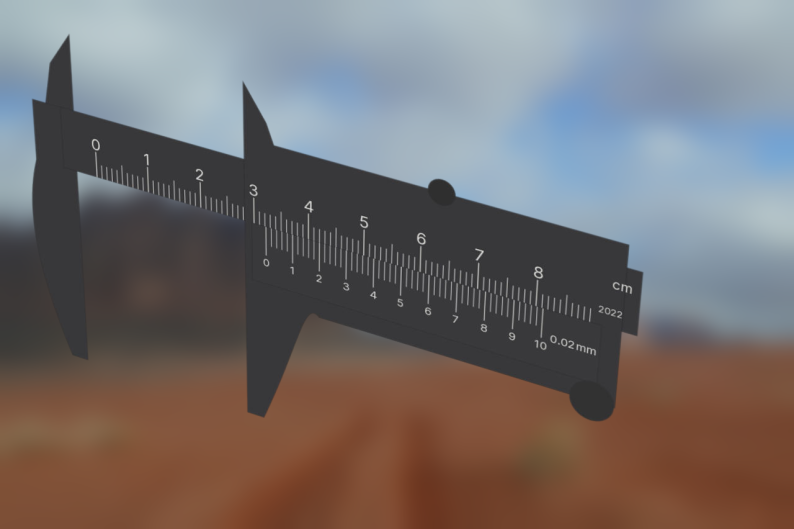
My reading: 32.2 mm
